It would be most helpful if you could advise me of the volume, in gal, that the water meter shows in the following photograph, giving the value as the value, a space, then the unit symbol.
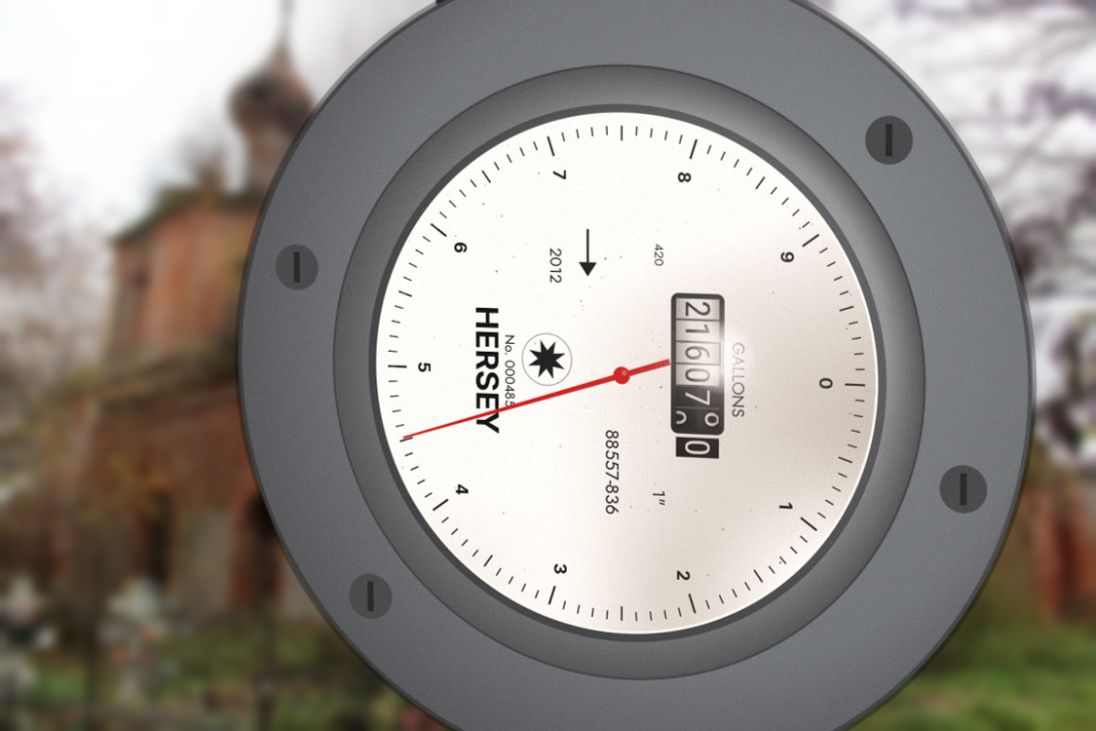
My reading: 2160784.5 gal
